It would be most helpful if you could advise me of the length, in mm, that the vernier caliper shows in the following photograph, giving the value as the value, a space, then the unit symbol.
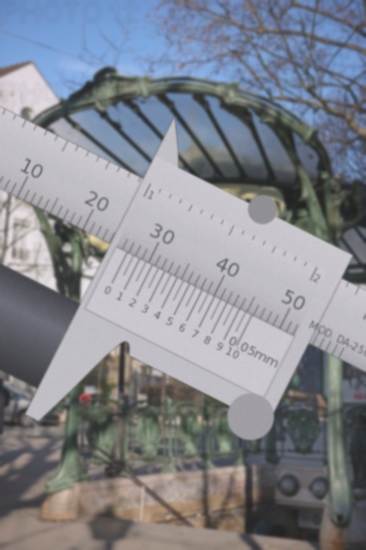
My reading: 26.8 mm
